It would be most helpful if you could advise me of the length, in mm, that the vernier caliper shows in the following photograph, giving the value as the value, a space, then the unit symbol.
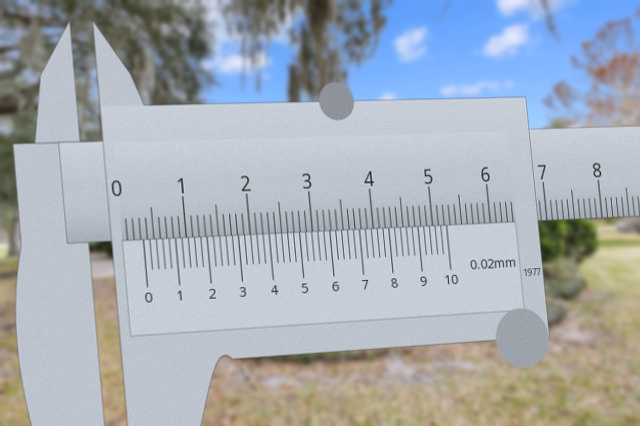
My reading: 3.4 mm
